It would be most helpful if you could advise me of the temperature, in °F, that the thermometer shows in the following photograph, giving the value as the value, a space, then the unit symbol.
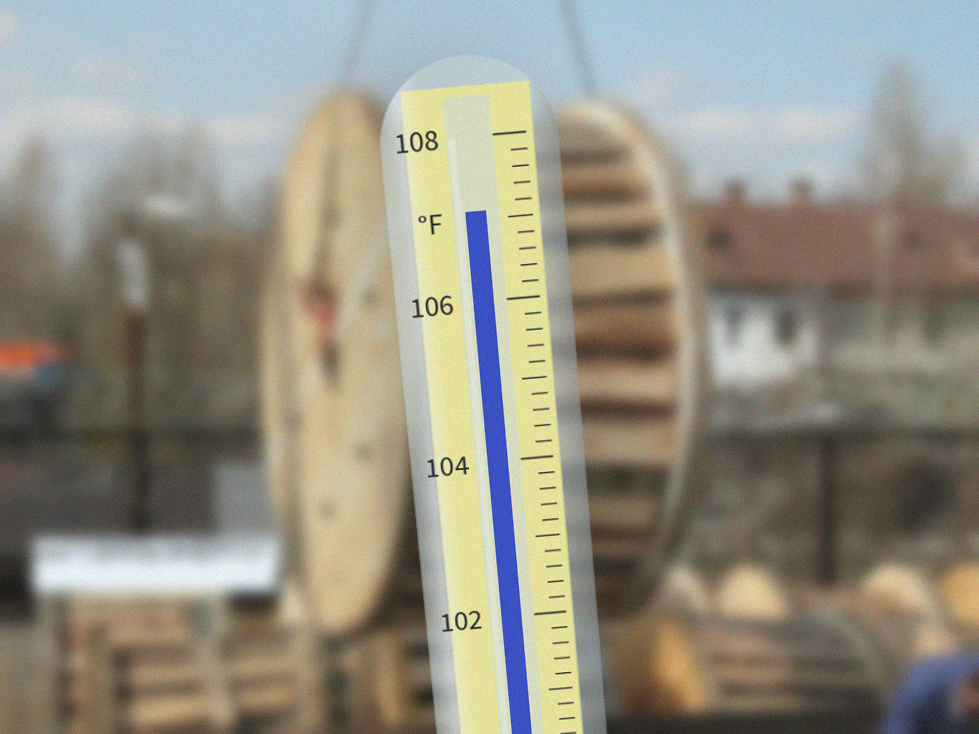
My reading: 107.1 °F
